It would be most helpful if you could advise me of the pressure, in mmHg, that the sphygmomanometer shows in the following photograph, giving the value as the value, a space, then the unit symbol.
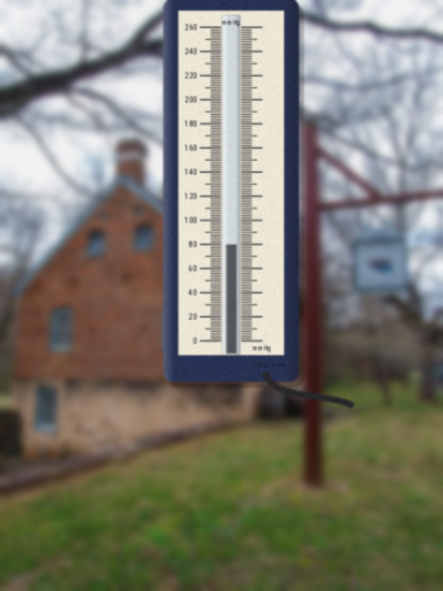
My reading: 80 mmHg
